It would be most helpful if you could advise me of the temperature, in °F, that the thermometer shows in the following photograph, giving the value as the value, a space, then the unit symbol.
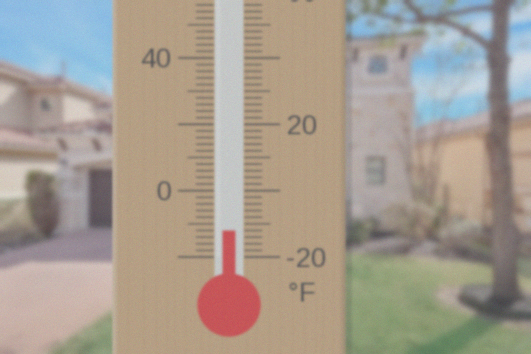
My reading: -12 °F
